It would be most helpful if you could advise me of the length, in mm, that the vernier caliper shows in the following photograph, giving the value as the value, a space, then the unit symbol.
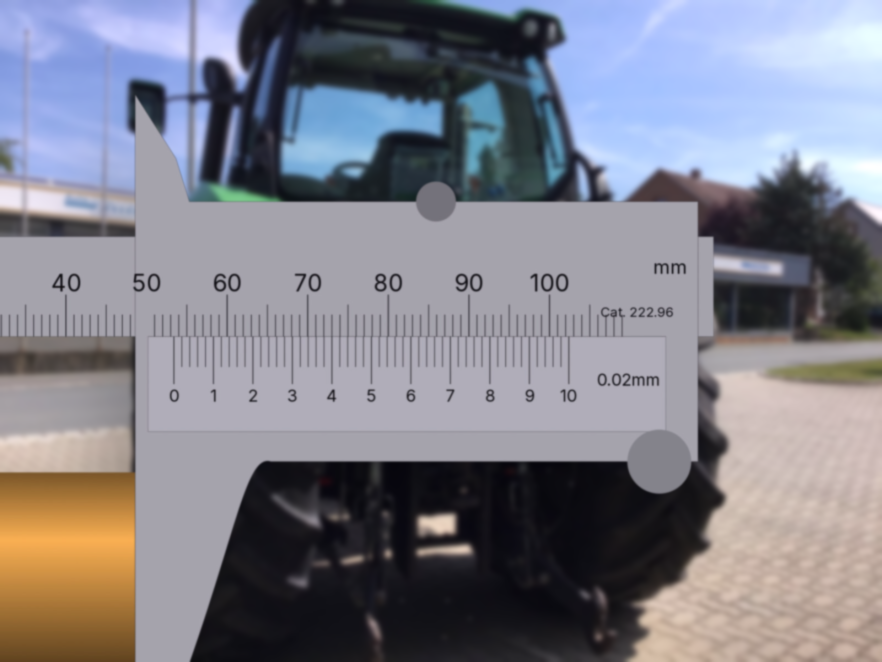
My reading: 53.4 mm
